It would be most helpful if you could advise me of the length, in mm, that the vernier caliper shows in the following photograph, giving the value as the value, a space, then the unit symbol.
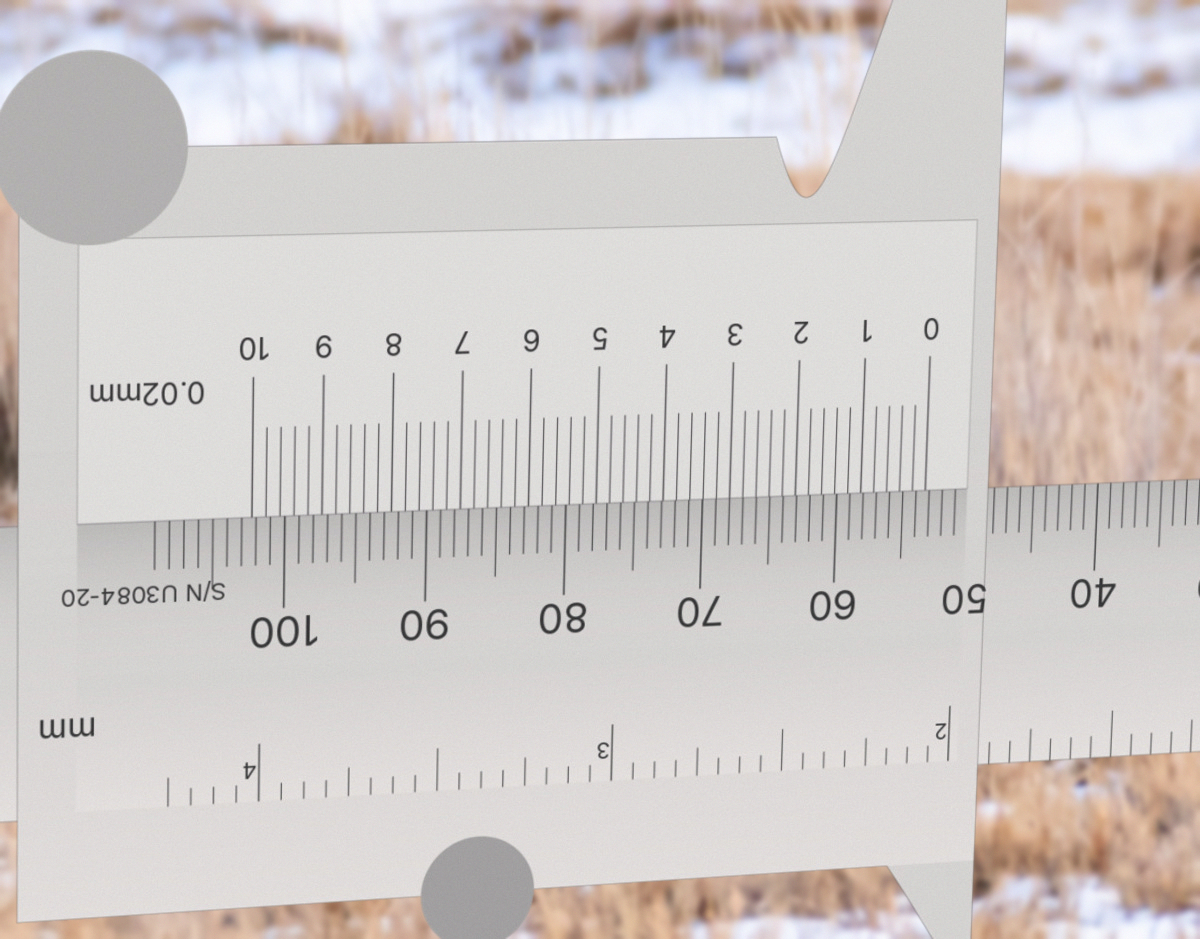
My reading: 53.3 mm
